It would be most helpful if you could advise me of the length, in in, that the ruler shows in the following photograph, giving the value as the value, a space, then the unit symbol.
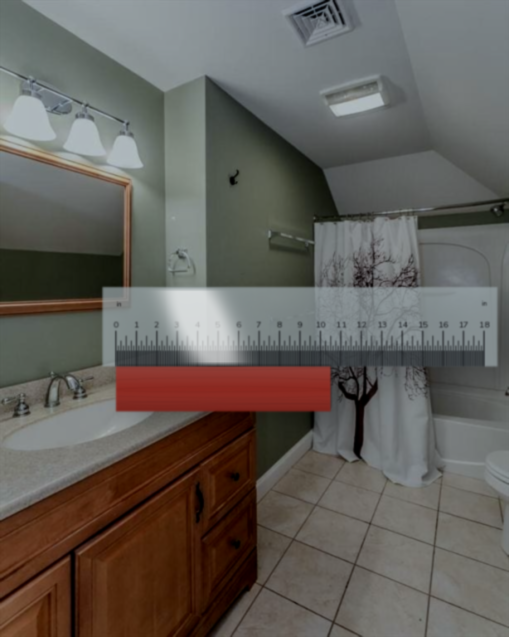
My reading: 10.5 in
